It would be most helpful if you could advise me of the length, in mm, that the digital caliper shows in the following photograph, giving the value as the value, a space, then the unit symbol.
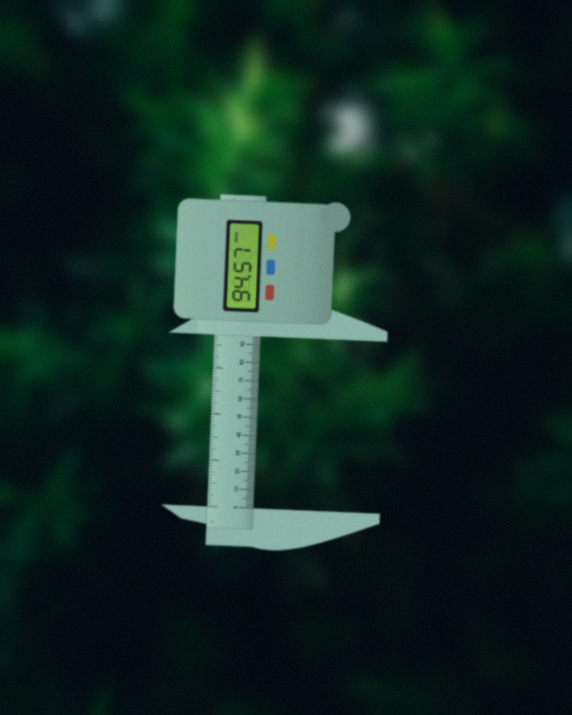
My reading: 94.57 mm
